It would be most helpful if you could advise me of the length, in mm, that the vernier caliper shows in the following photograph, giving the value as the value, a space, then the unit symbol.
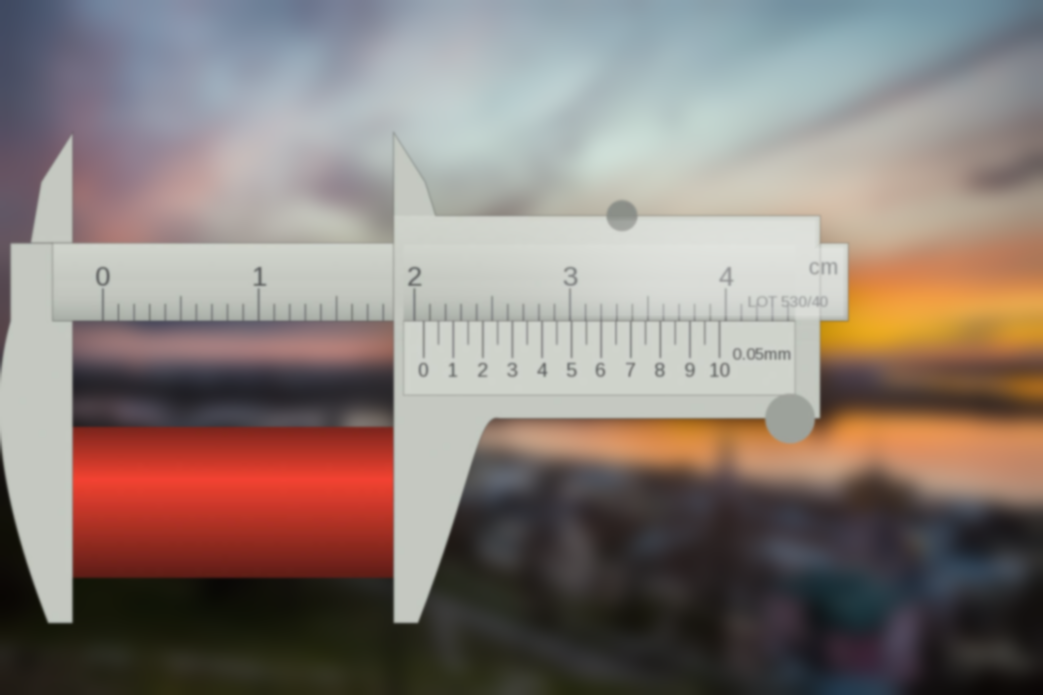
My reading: 20.6 mm
